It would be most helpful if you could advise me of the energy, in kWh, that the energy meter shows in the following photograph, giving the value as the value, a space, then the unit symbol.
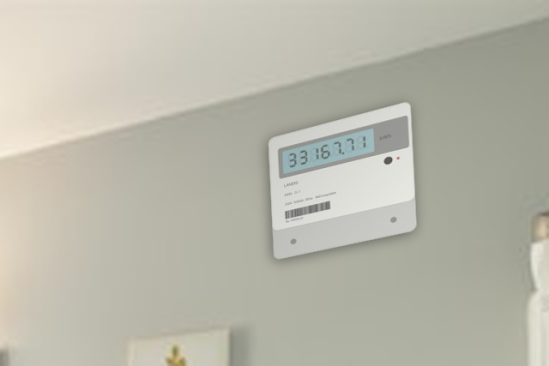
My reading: 33167.71 kWh
